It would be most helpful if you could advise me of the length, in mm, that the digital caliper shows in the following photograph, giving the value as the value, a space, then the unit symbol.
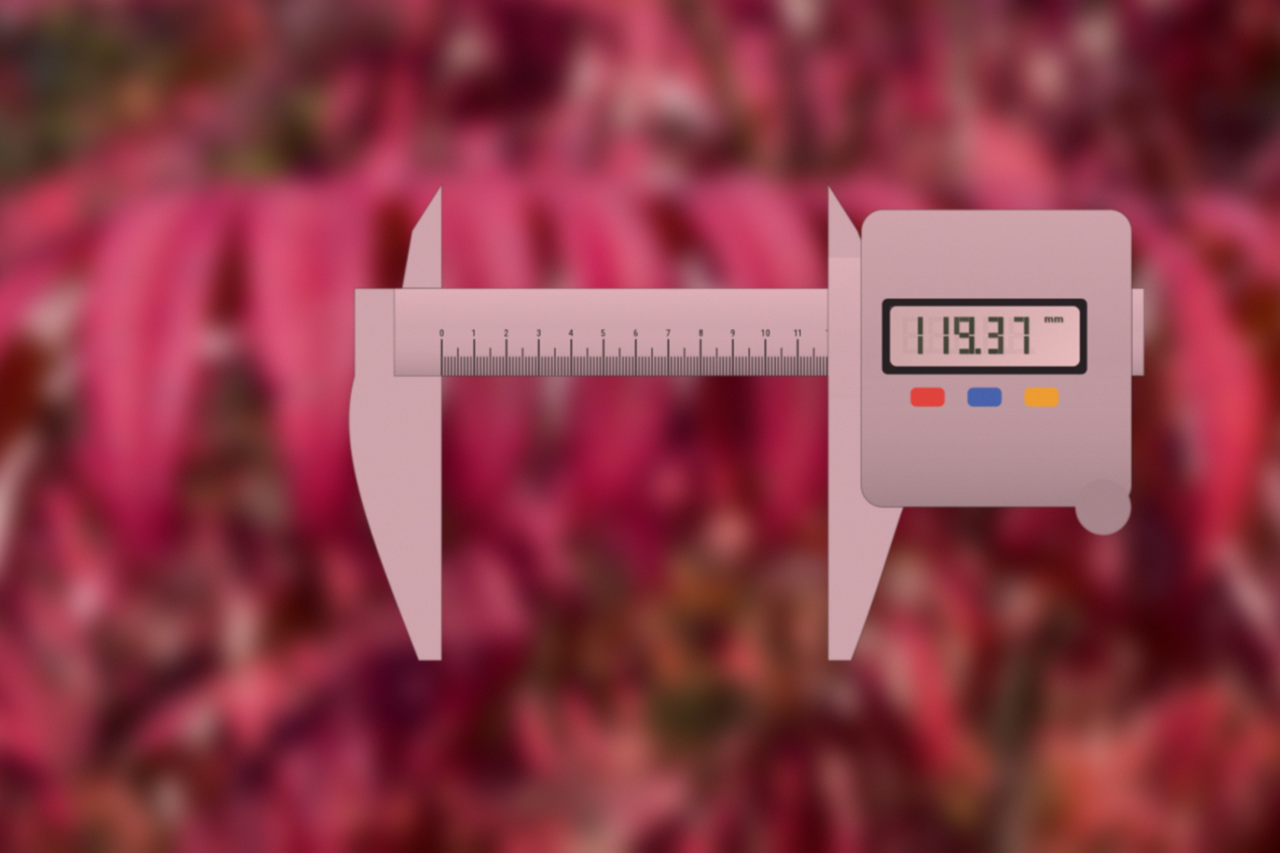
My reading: 119.37 mm
